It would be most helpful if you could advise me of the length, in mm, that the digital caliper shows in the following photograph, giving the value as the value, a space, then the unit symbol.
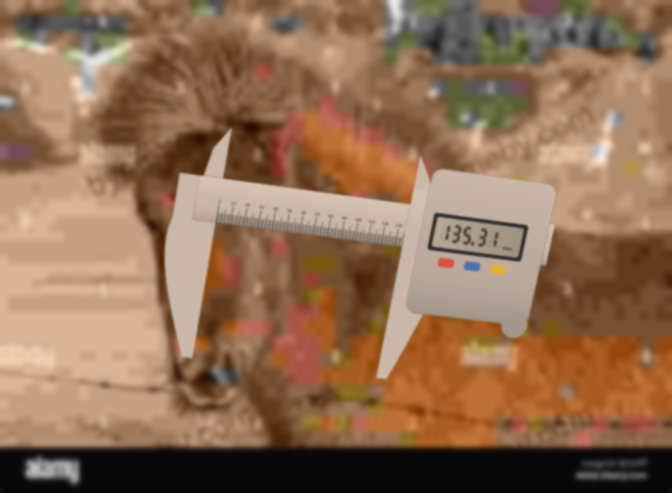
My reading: 135.31 mm
